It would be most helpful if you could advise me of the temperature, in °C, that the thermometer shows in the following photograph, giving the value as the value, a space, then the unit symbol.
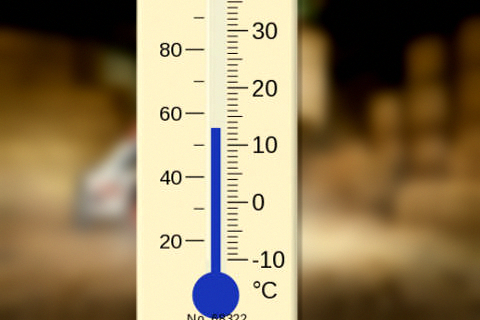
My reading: 13 °C
